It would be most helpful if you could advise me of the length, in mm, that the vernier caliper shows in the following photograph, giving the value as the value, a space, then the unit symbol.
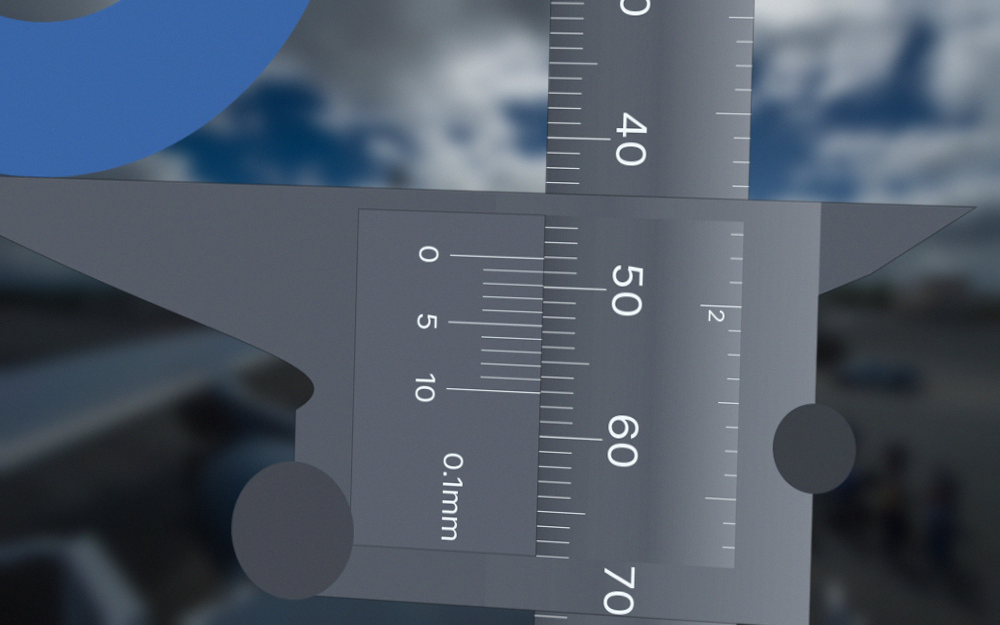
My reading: 48.1 mm
